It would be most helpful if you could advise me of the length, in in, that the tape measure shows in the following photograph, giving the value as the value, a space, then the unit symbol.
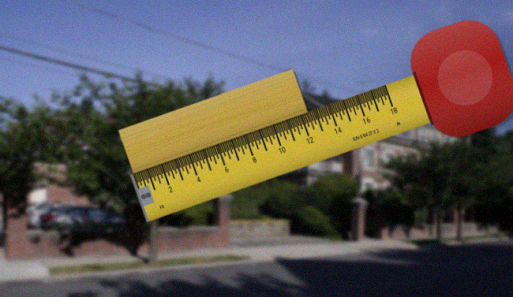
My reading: 12.5 in
